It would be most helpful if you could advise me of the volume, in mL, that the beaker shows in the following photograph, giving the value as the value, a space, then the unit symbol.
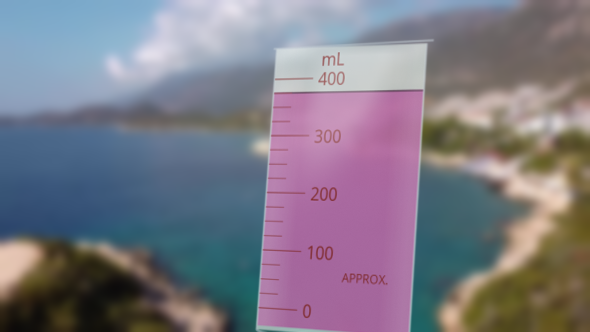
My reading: 375 mL
